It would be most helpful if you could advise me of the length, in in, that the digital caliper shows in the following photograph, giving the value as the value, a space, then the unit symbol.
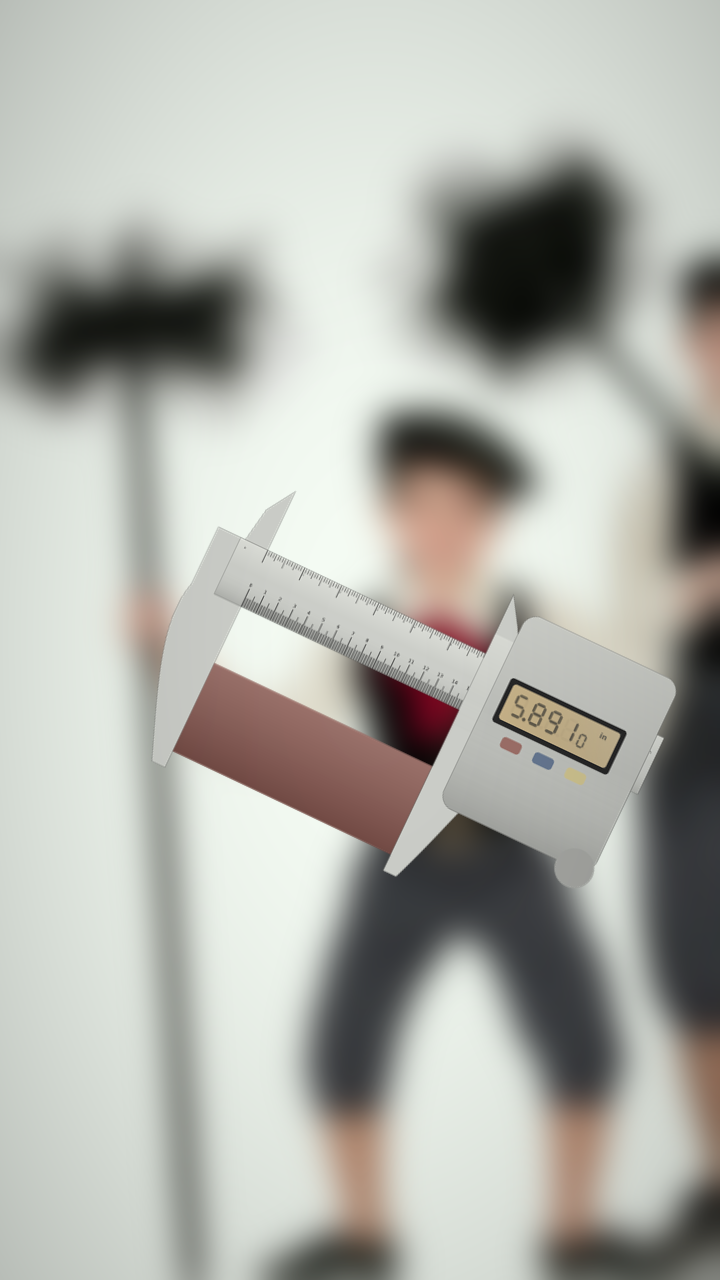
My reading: 5.8910 in
